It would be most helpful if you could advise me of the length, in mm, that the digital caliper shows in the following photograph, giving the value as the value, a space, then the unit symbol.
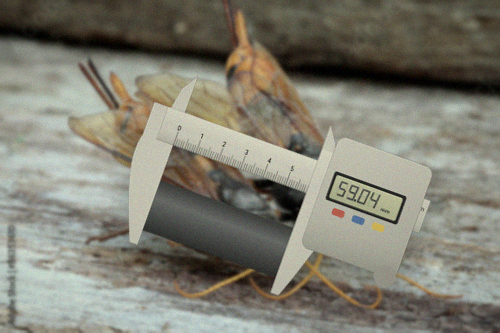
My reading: 59.04 mm
